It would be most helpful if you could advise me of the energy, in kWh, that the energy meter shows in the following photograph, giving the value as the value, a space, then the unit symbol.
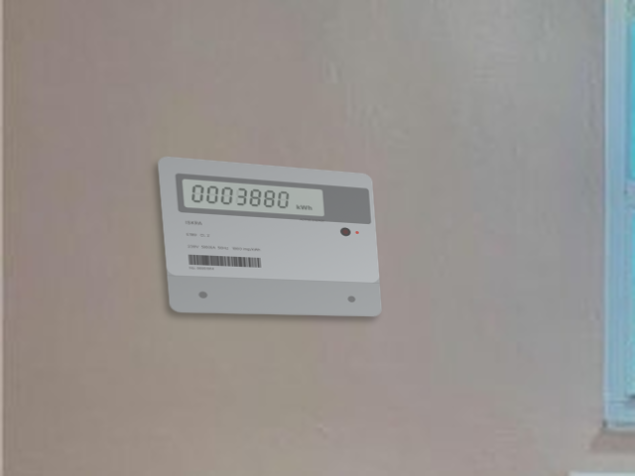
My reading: 3880 kWh
